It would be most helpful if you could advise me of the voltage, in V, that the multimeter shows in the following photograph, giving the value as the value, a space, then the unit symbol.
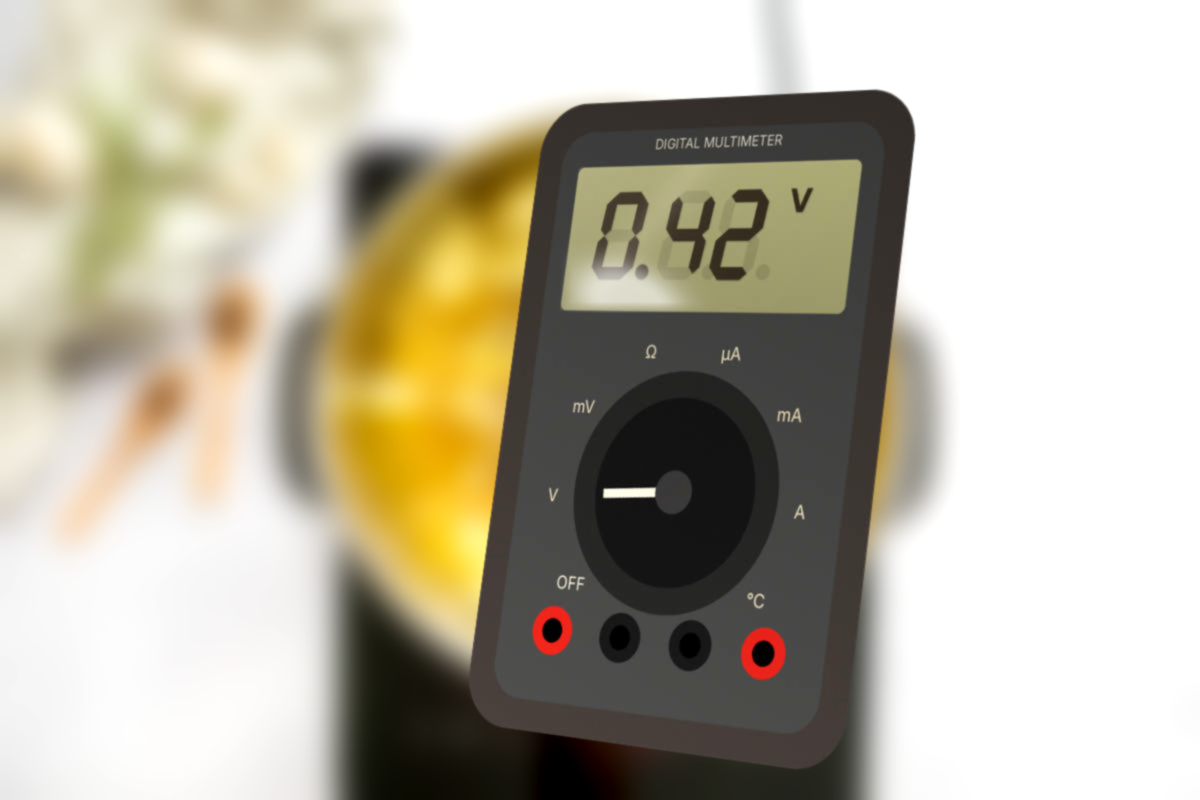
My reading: 0.42 V
